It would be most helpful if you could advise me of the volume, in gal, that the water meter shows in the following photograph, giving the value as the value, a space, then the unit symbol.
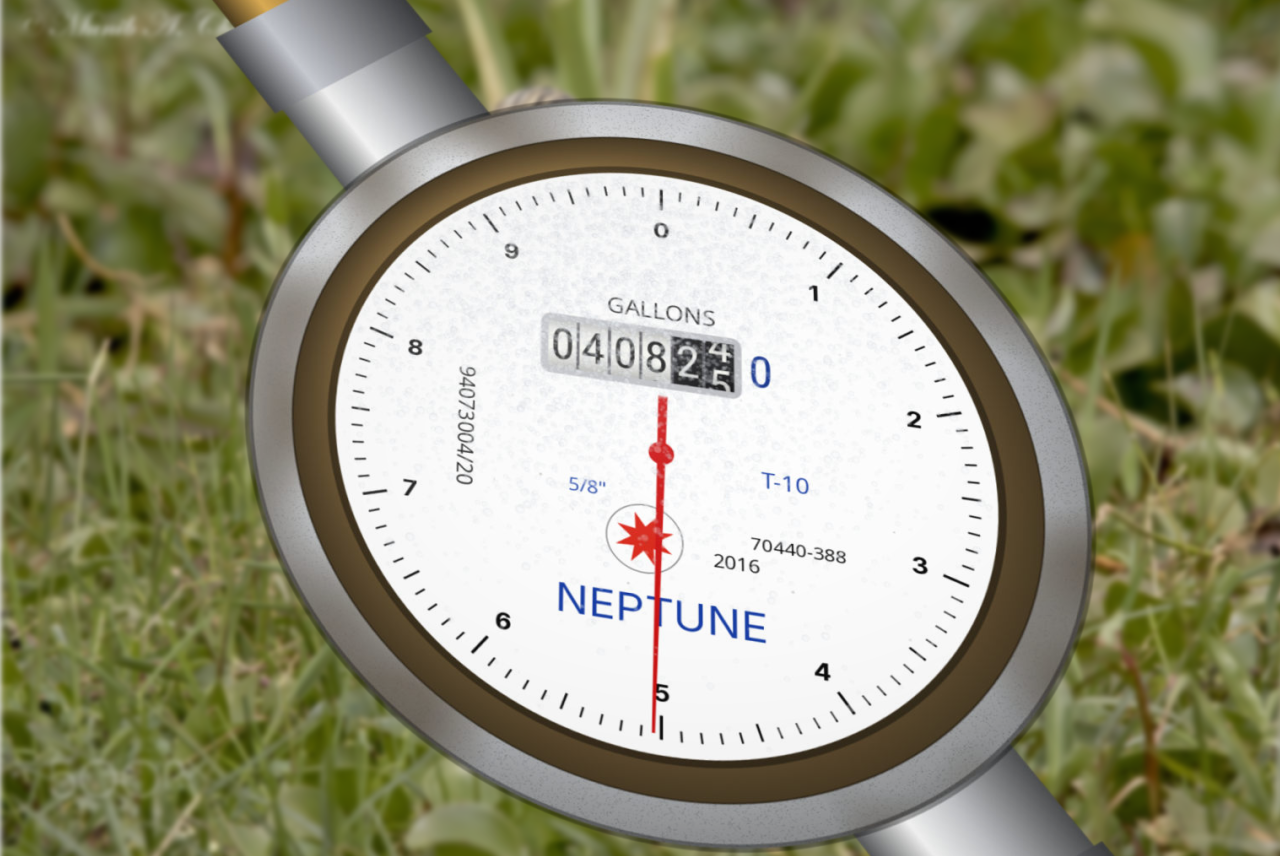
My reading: 408245.0 gal
